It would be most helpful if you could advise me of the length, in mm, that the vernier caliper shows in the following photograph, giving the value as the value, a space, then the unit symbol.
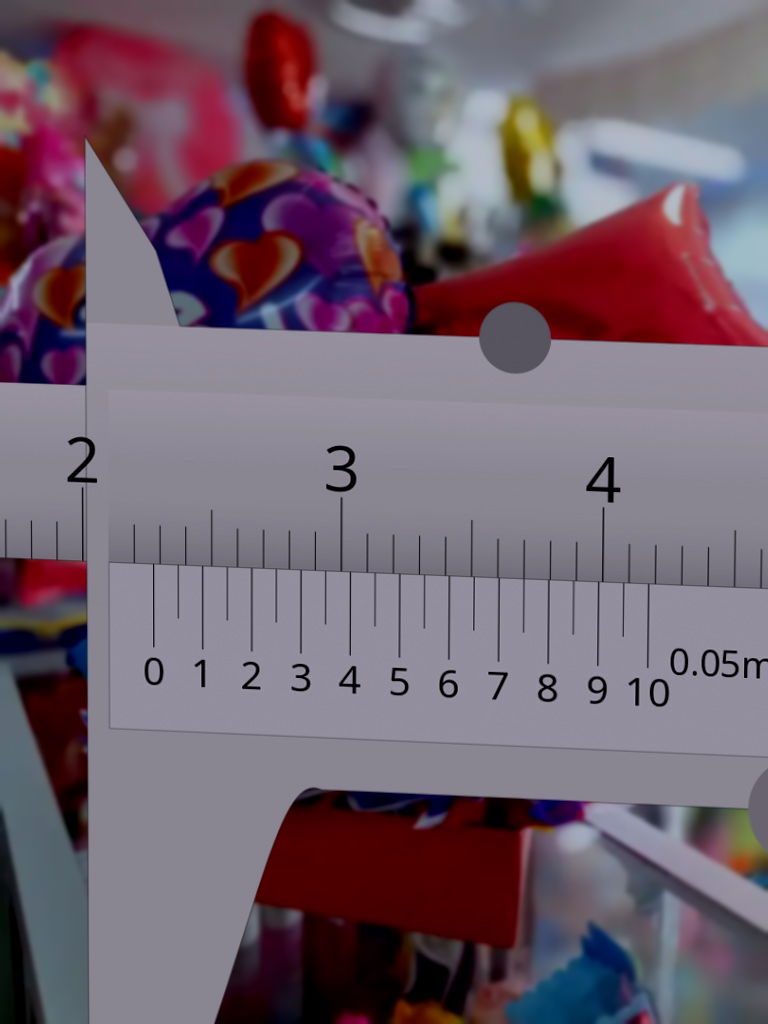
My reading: 22.75 mm
